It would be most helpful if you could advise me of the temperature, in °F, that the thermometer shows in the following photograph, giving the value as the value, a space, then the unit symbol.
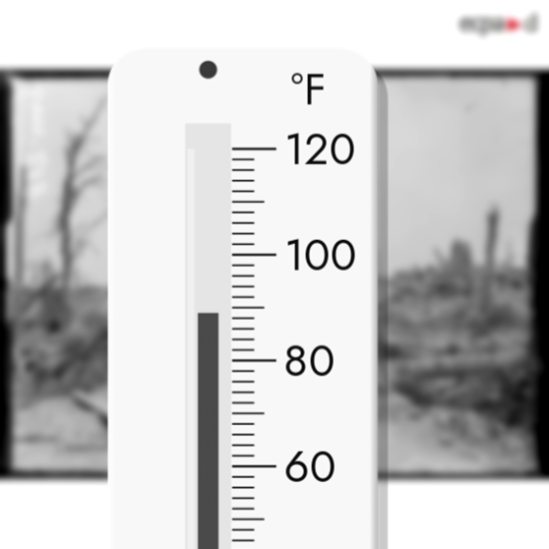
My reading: 89 °F
